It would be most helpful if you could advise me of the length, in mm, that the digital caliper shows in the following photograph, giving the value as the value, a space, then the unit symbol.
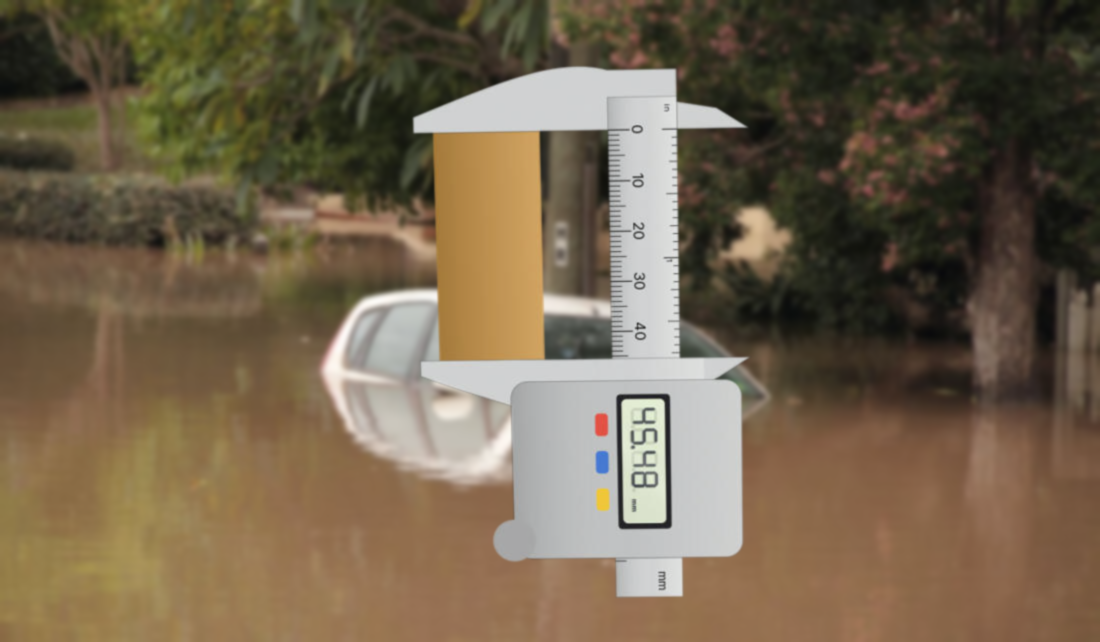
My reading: 45.48 mm
